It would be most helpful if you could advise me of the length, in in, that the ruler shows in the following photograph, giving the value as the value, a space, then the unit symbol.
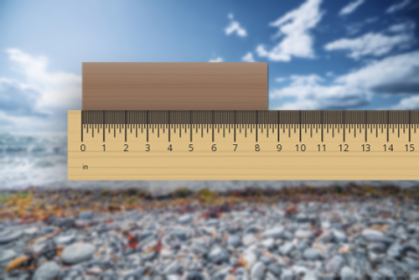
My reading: 8.5 in
